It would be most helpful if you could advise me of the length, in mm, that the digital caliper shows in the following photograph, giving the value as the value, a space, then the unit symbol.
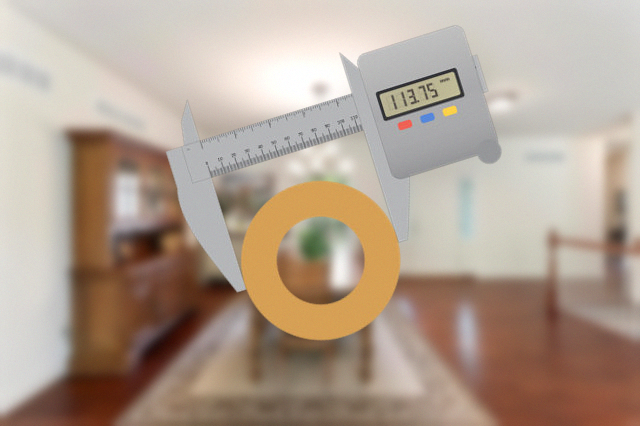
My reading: 113.75 mm
